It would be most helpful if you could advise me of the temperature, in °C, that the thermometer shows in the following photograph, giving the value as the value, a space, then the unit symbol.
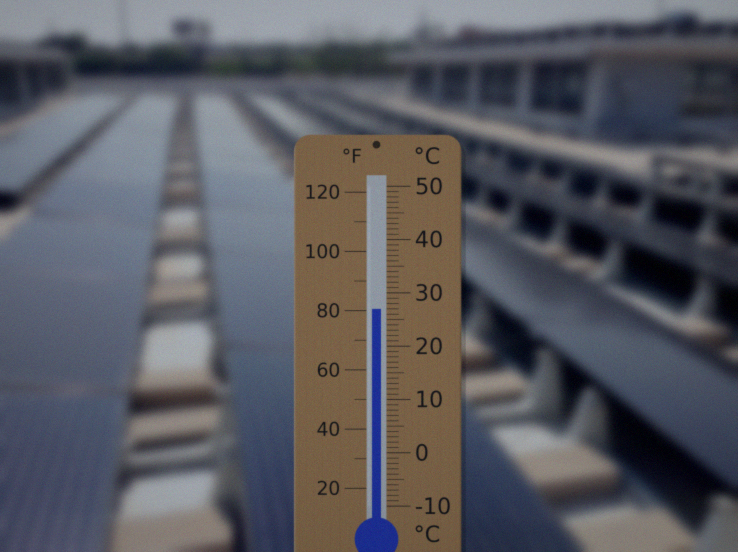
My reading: 27 °C
